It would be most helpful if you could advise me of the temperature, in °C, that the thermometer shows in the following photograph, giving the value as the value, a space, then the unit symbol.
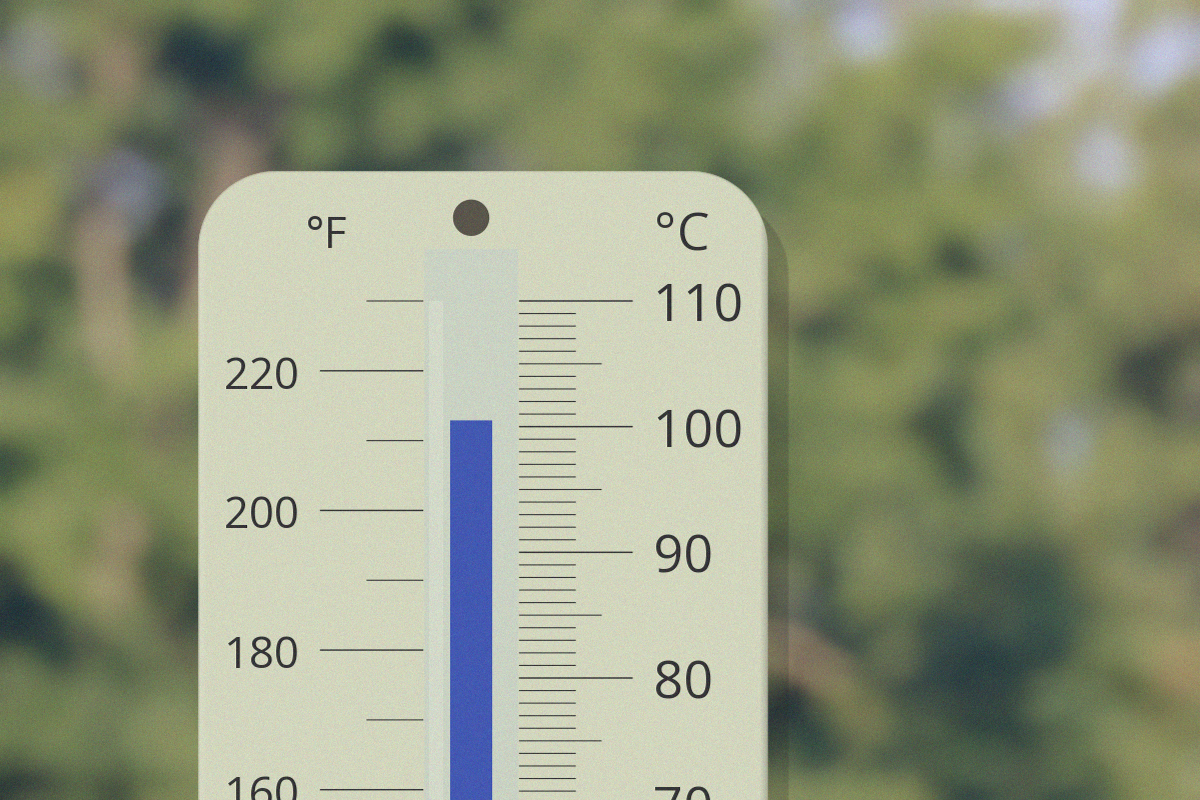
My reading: 100.5 °C
